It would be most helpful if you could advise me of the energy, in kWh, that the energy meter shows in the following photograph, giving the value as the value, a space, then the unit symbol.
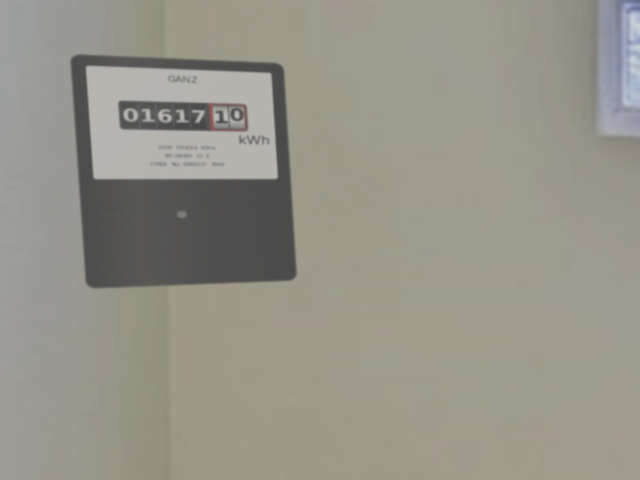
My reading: 1617.10 kWh
